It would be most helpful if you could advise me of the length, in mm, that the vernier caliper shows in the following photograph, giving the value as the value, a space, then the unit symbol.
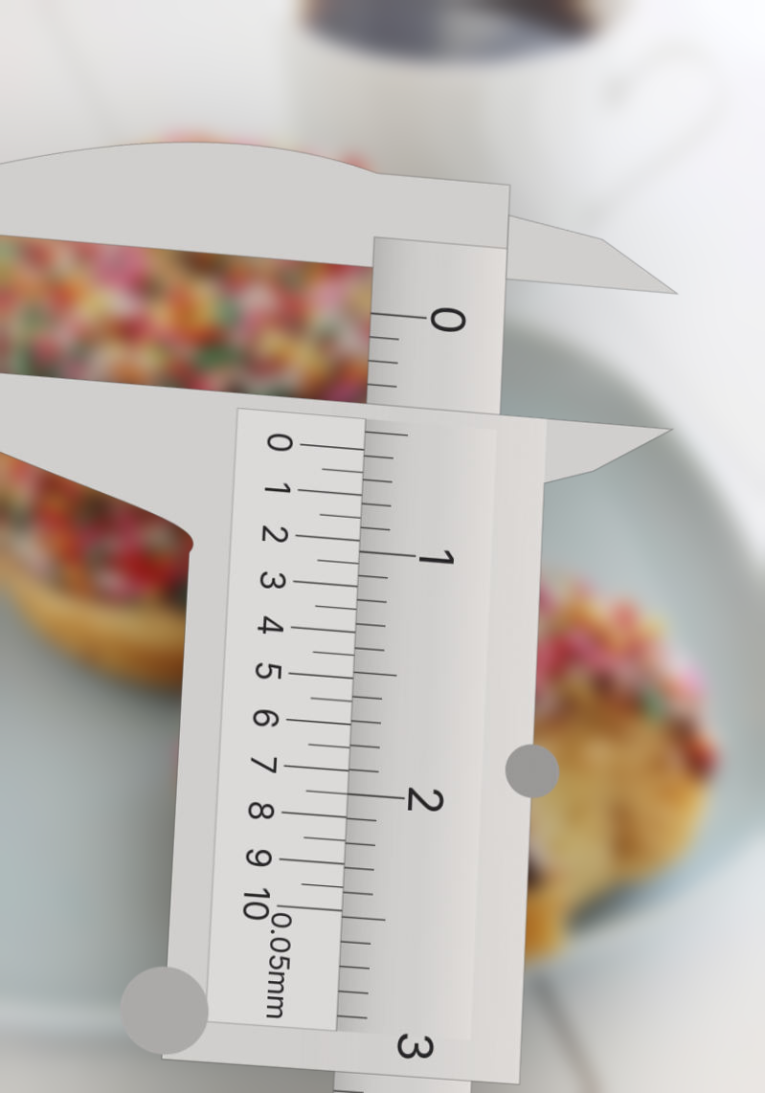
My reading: 5.75 mm
